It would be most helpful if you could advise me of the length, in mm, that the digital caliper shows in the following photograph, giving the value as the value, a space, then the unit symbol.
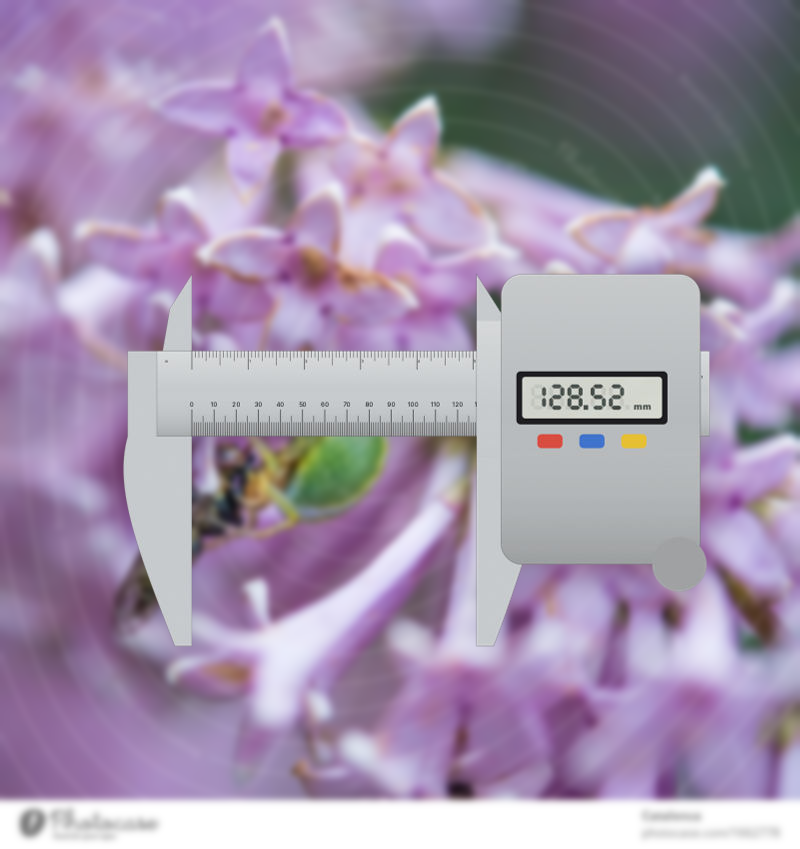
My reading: 128.52 mm
